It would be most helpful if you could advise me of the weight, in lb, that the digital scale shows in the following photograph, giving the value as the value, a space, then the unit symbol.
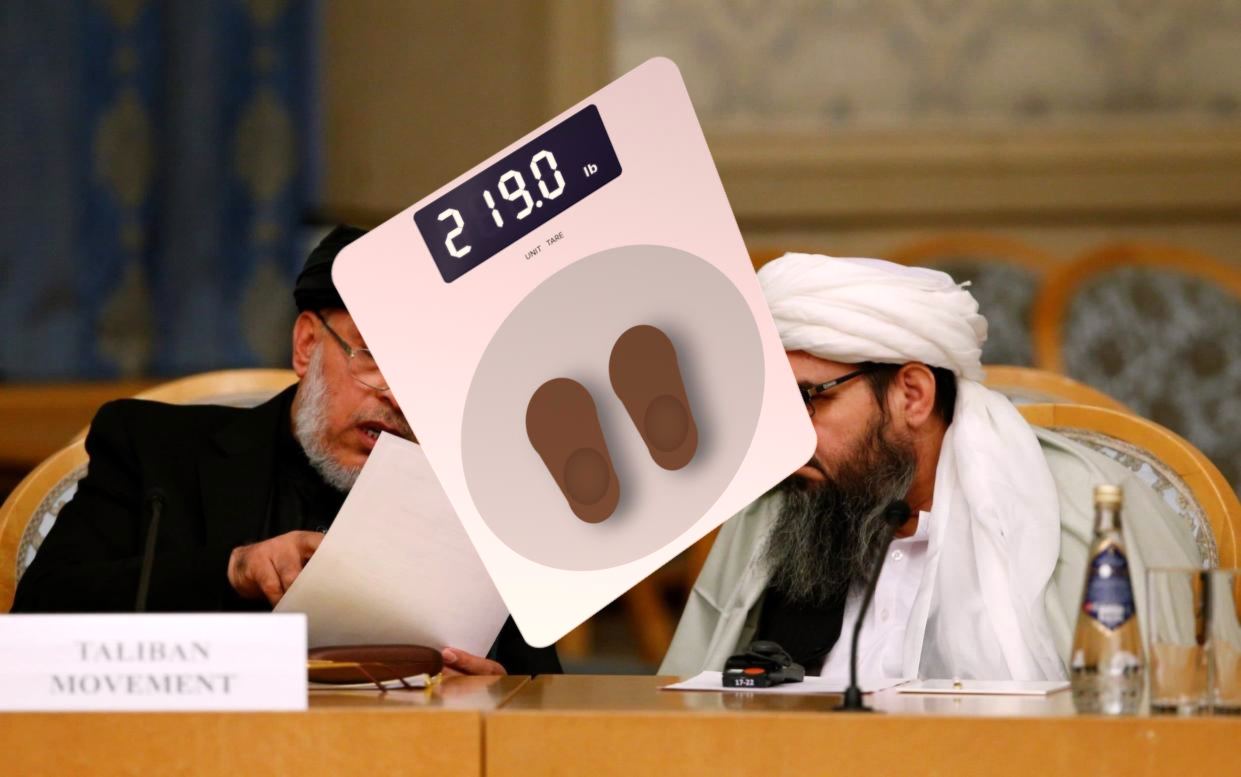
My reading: 219.0 lb
